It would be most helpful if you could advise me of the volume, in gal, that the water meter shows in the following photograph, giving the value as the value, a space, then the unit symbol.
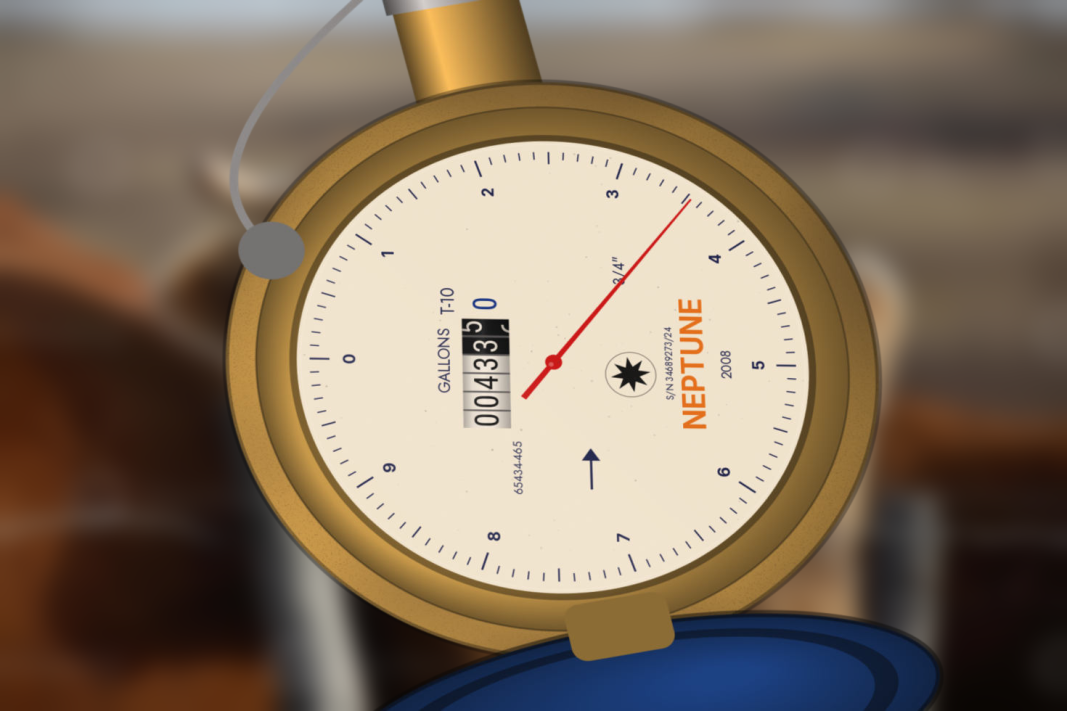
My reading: 43353.5 gal
